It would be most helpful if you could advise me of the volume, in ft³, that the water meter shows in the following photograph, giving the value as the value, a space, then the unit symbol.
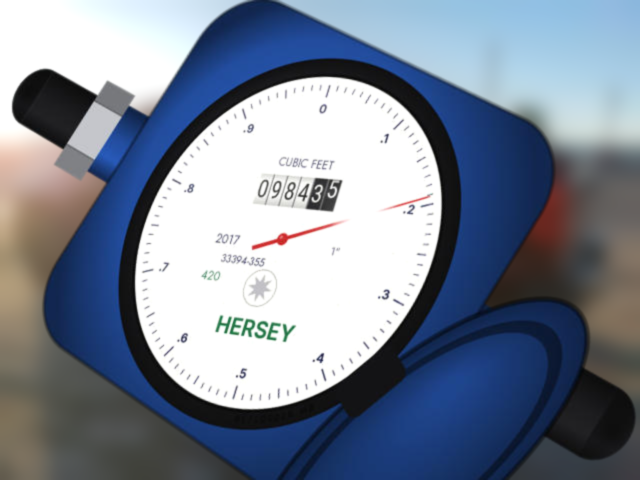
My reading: 98435.19 ft³
